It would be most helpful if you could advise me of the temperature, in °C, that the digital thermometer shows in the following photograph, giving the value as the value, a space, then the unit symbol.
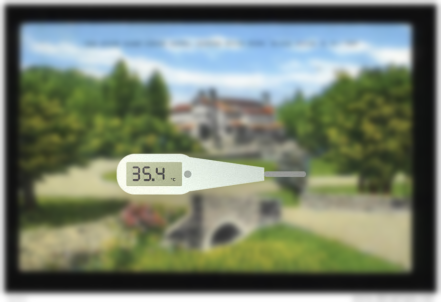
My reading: 35.4 °C
